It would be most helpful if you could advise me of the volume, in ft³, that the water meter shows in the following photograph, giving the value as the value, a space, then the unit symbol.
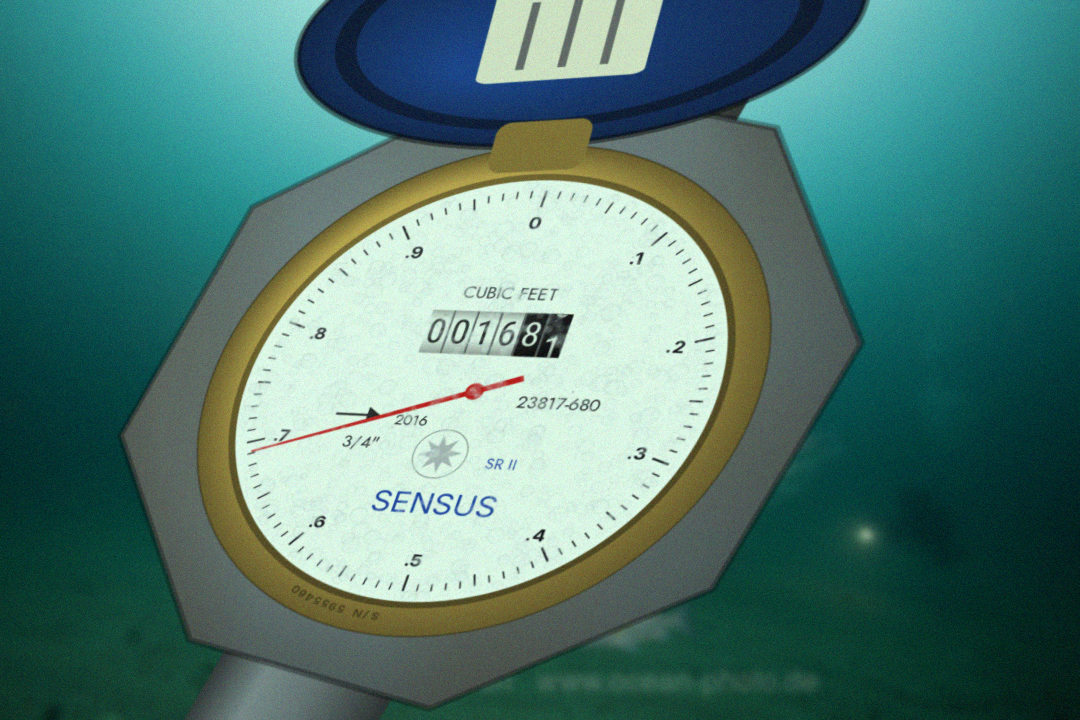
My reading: 1680.69 ft³
